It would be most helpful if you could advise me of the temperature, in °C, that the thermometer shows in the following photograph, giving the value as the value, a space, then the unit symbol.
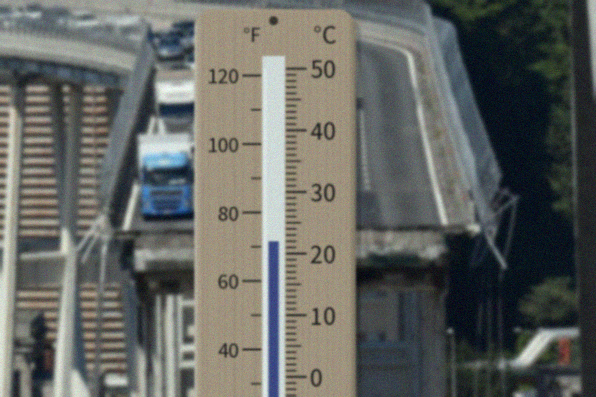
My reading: 22 °C
